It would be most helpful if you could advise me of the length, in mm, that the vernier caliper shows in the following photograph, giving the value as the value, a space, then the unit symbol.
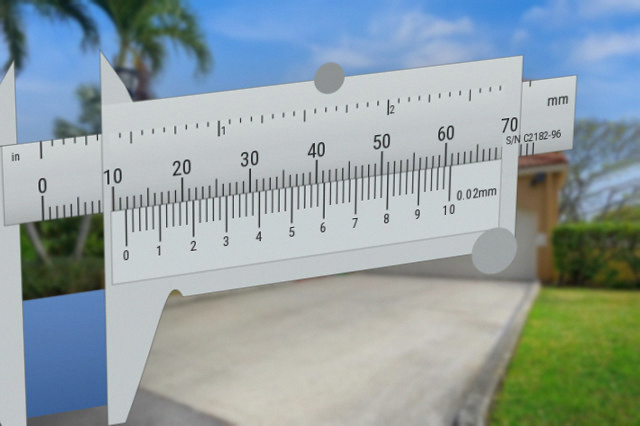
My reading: 11.8 mm
